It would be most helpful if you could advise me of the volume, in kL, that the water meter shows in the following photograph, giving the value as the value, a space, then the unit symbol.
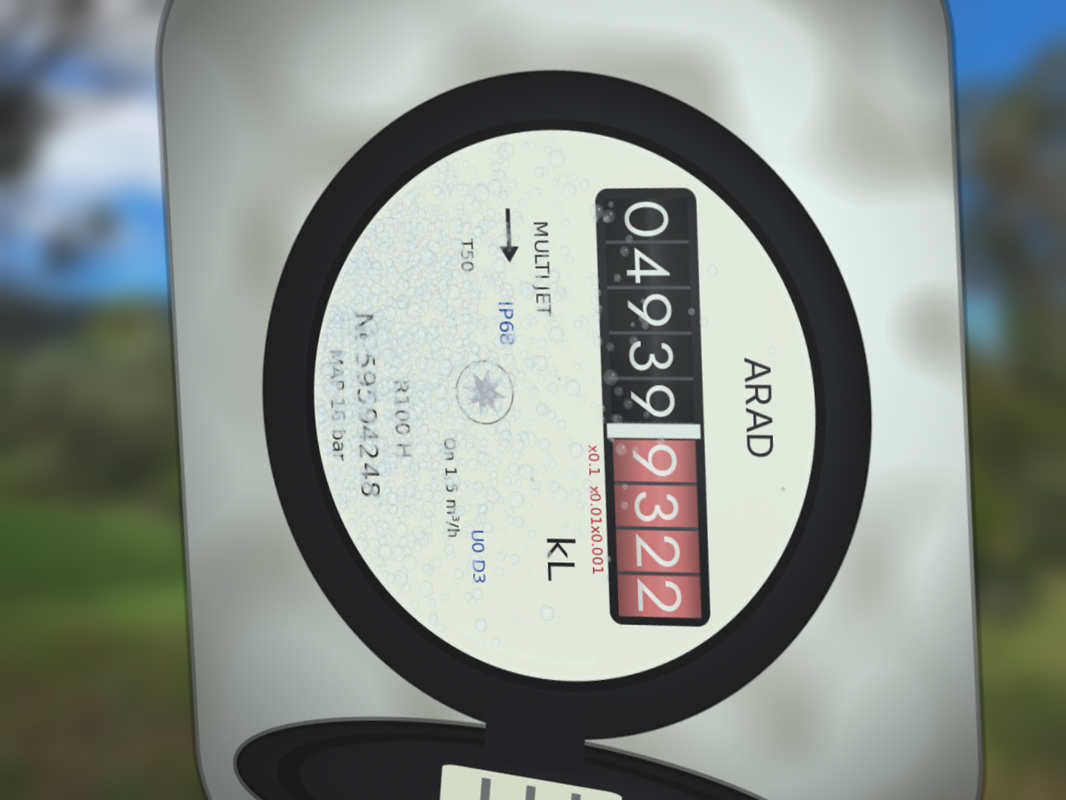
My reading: 4939.9322 kL
